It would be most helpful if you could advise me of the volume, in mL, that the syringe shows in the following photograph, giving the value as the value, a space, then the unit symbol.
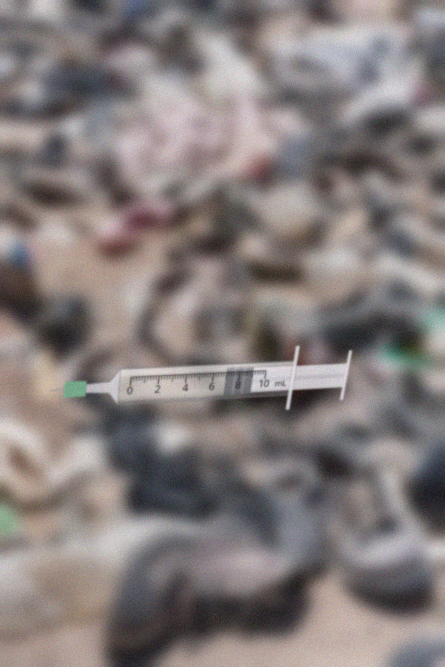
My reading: 7 mL
